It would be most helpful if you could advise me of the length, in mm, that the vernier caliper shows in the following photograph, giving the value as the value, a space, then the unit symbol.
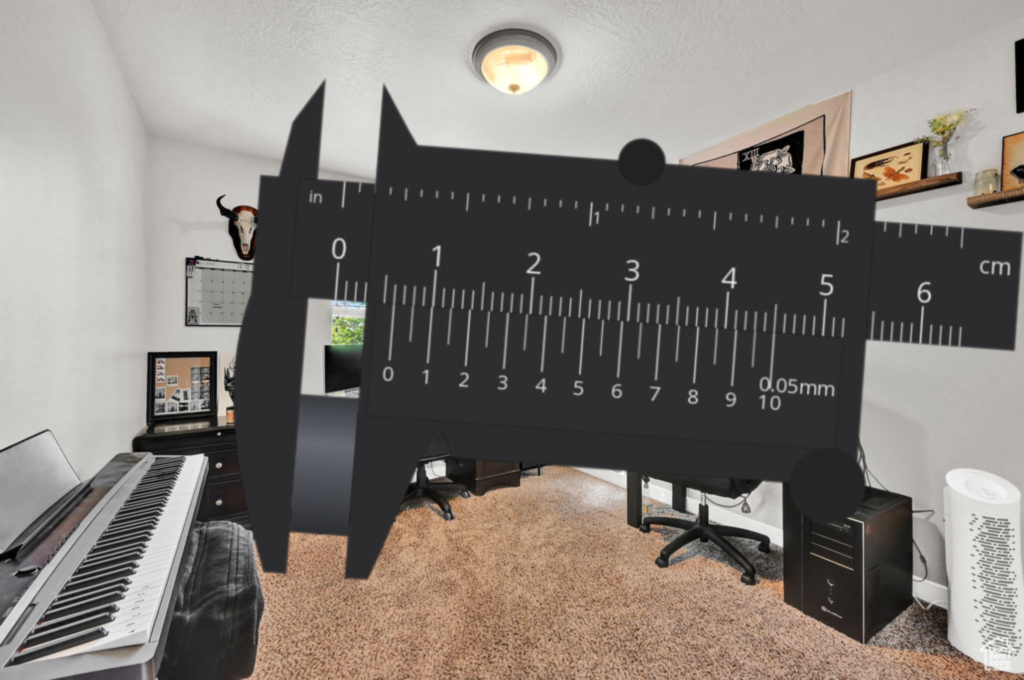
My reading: 6.0 mm
